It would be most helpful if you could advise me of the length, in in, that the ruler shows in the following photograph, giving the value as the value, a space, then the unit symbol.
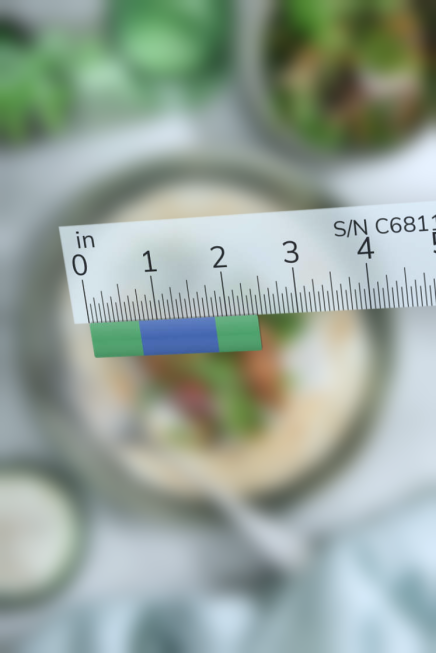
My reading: 2.4375 in
